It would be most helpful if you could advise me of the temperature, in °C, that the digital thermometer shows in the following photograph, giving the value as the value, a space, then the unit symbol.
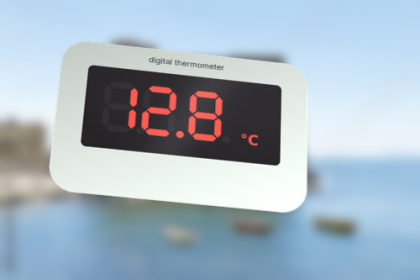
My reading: 12.8 °C
